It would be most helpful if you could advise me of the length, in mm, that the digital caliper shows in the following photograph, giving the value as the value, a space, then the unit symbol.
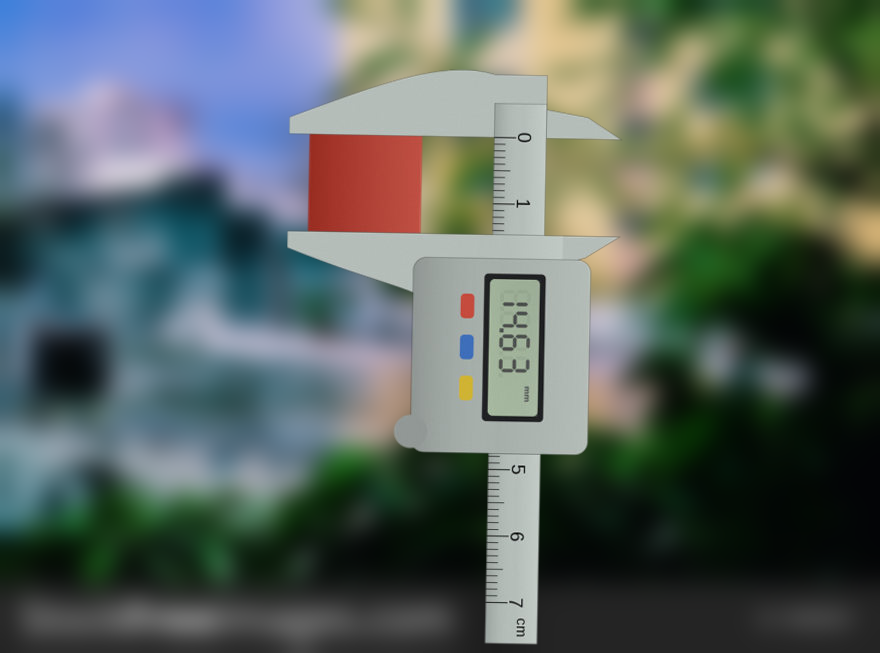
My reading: 14.63 mm
